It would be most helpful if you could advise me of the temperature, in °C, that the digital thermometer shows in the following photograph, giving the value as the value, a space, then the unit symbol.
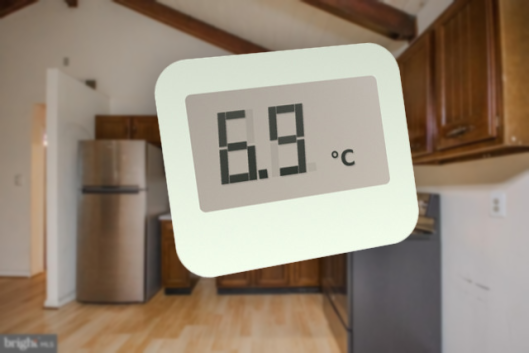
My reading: 6.9 °C
